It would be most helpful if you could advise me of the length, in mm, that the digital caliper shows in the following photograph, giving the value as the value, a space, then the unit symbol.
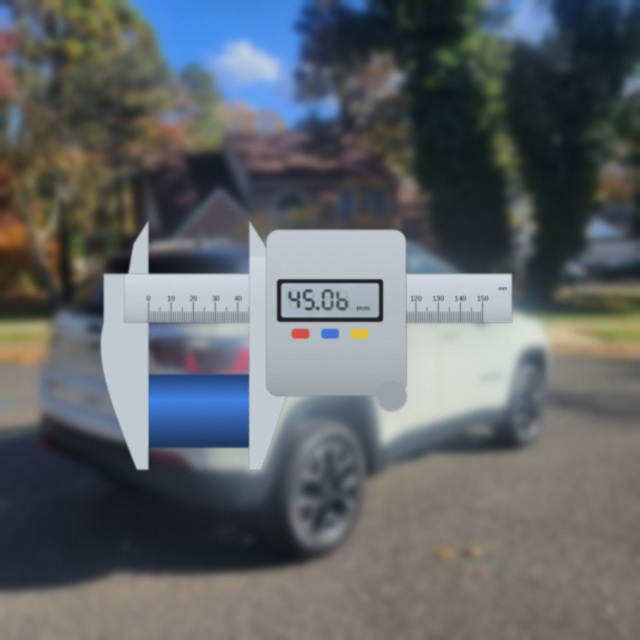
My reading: 45.06 mm
